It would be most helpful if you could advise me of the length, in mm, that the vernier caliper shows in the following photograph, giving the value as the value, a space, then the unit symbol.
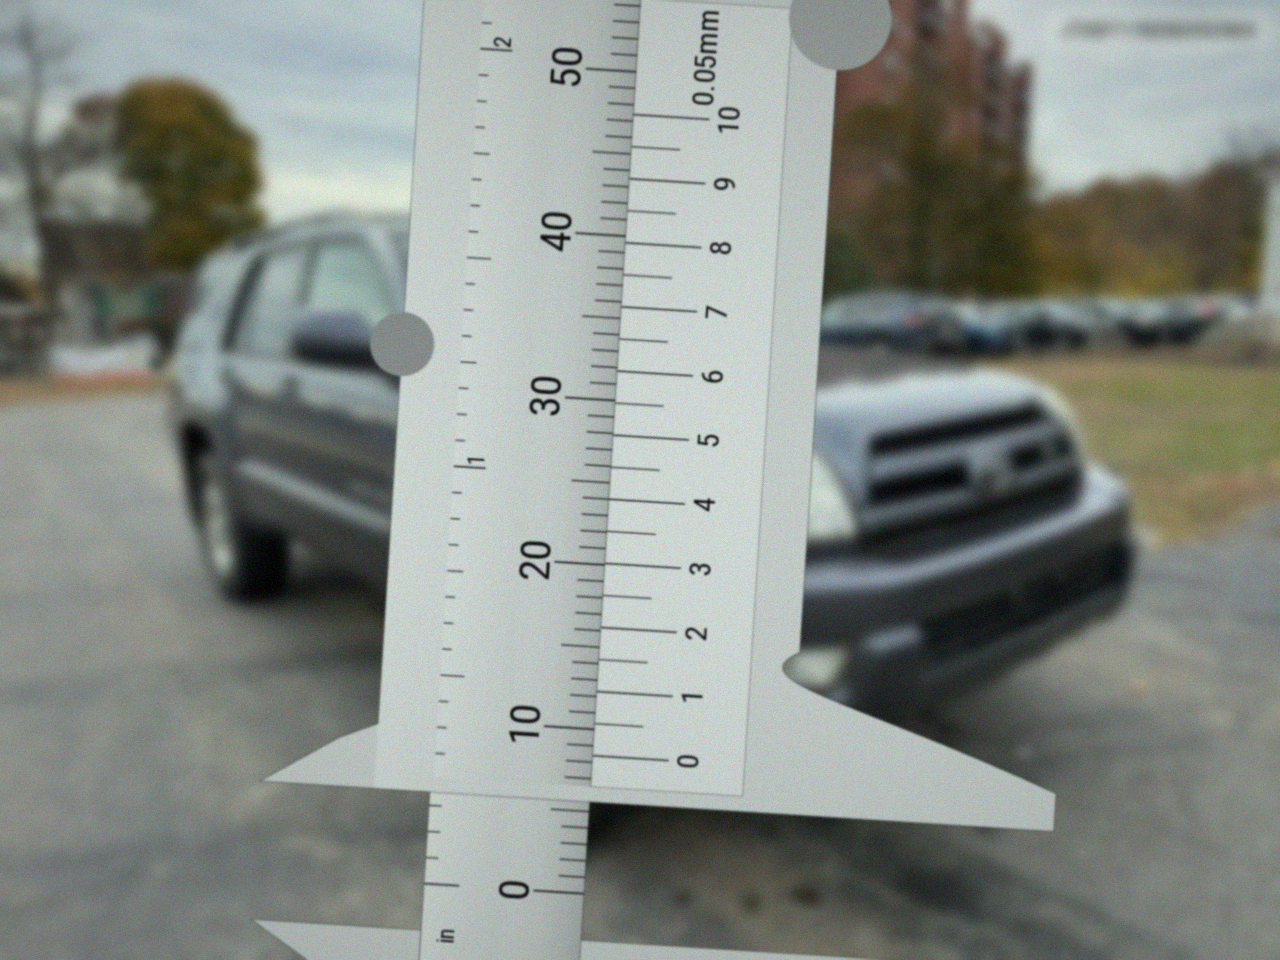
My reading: 8.4 mm
